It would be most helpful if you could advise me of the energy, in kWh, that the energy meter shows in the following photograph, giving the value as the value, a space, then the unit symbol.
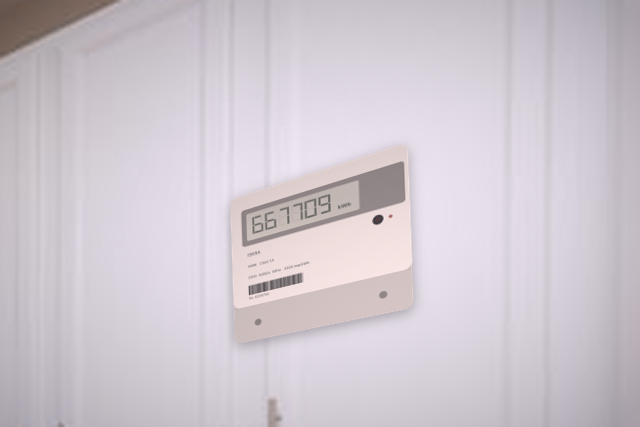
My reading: 667709 kWh
